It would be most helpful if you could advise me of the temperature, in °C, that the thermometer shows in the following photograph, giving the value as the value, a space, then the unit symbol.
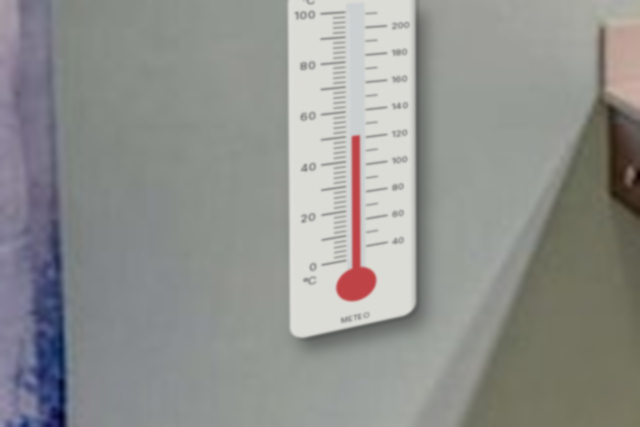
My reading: 50 °C
